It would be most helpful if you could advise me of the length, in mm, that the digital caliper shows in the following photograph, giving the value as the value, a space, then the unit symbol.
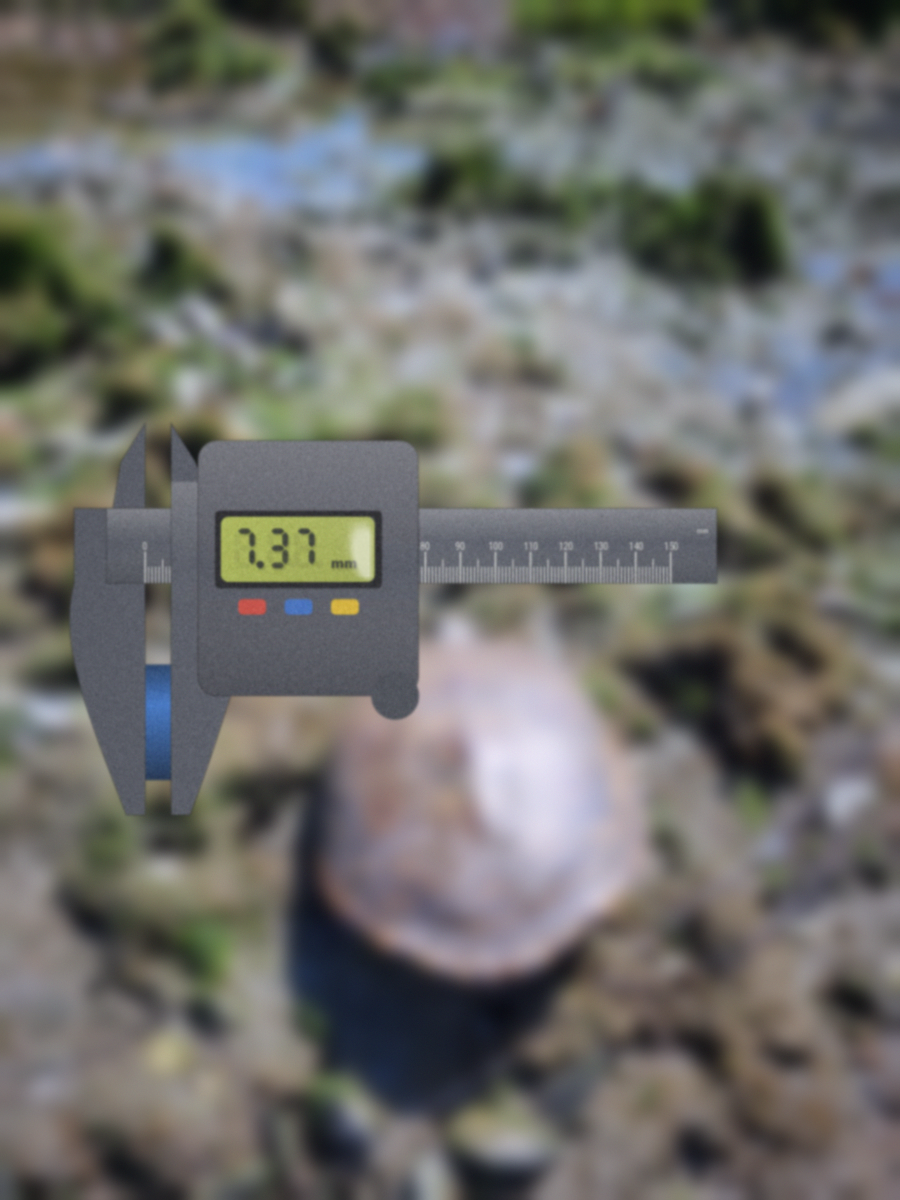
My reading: 7.37 mm
